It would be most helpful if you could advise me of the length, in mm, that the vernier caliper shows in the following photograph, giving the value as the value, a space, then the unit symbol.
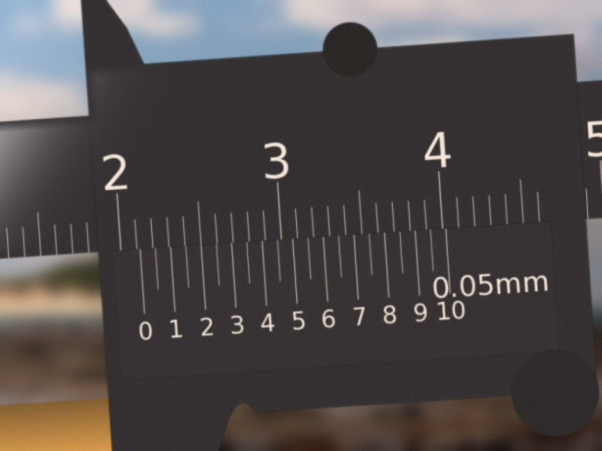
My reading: 21.2 mm
